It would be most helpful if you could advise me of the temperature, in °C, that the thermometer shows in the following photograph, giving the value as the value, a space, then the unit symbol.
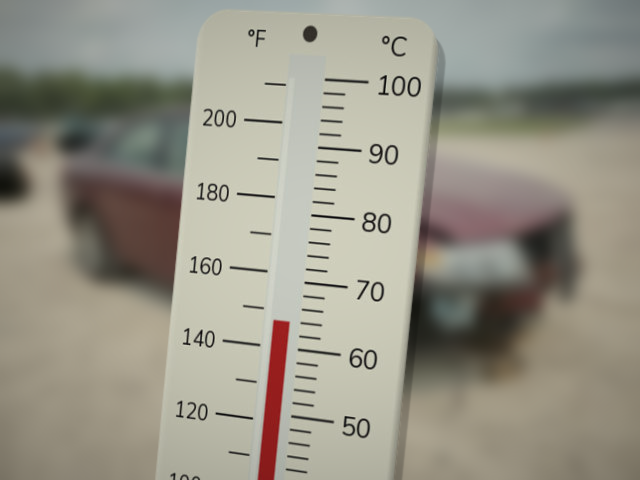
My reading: 64 °C
